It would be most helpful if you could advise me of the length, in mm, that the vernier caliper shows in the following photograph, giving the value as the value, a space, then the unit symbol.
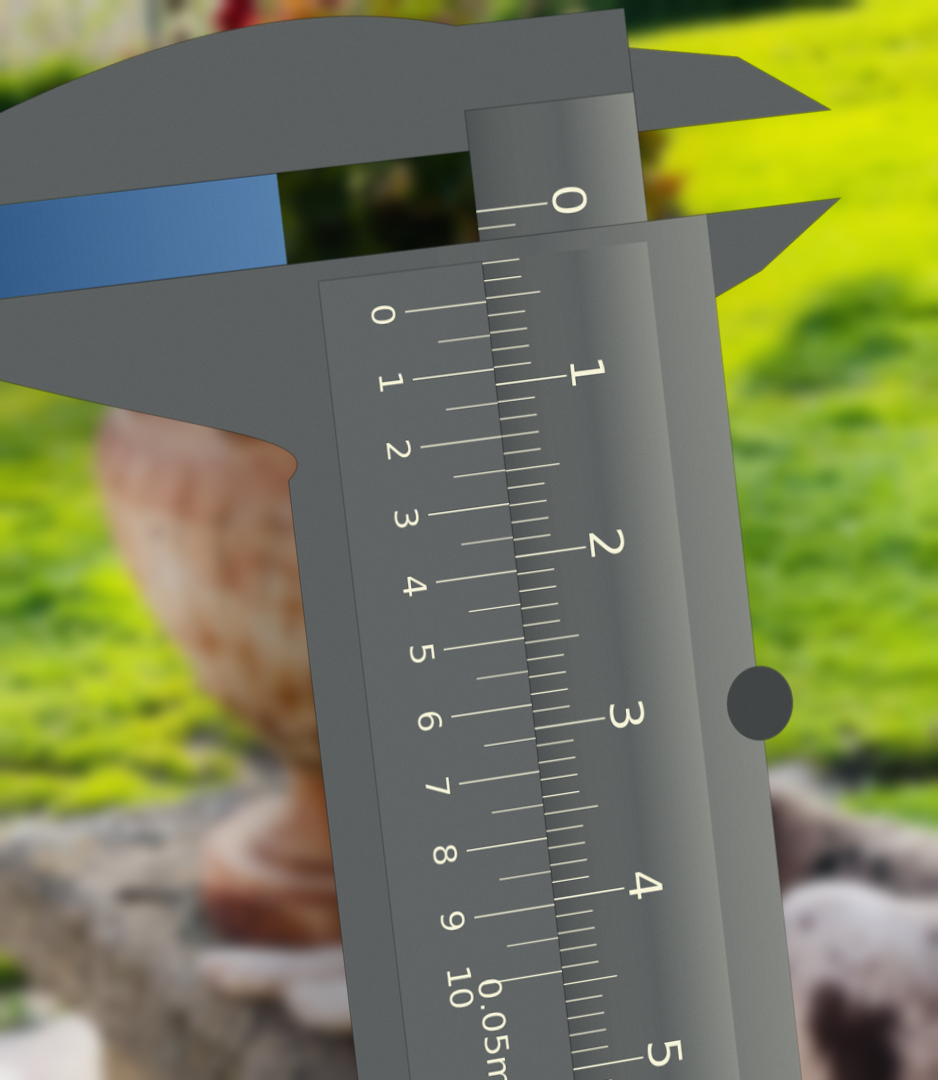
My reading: 5.2 mm
